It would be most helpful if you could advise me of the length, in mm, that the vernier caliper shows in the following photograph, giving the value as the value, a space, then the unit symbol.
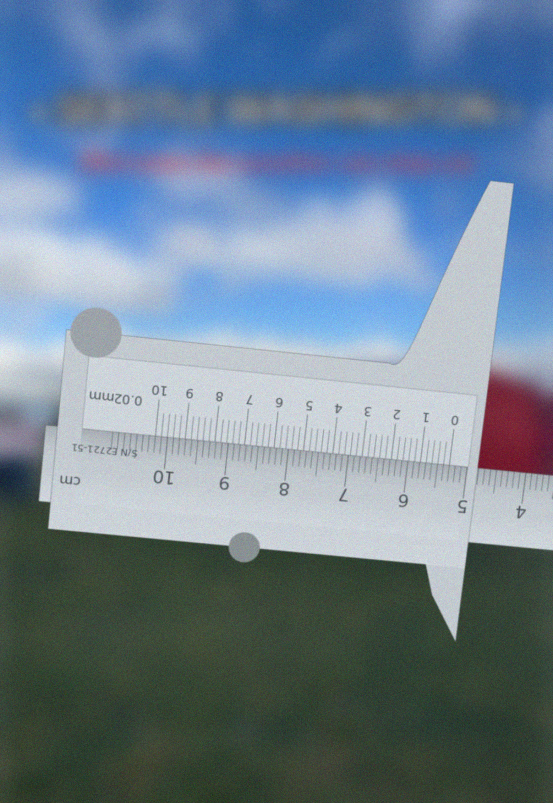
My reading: 53.0 mm
